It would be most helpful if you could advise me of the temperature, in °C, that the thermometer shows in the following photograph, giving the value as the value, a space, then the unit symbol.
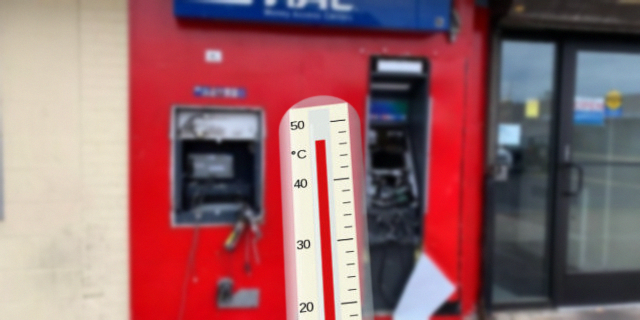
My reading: 47 °C
